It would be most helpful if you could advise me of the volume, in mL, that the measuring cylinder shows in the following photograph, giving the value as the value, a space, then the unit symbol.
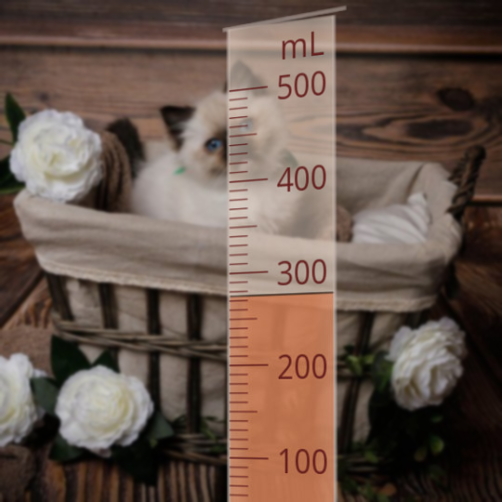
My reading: 275 mL
